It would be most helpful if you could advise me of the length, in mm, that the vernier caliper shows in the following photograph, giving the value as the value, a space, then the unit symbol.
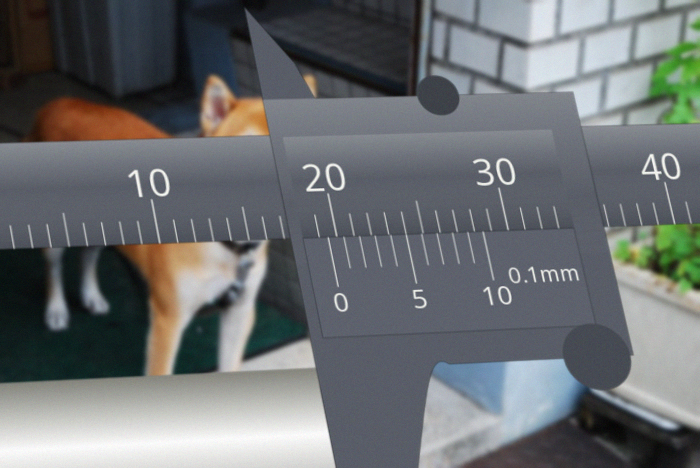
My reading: 19.5 mm
